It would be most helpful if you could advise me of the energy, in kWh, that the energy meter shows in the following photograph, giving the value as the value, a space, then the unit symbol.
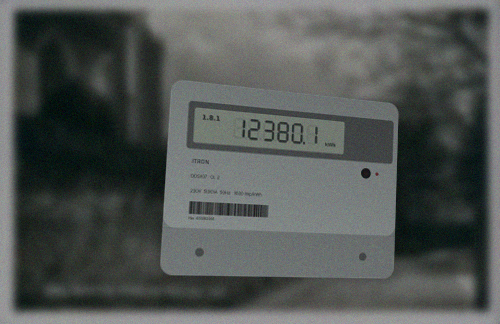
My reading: 12380.1 kWh
